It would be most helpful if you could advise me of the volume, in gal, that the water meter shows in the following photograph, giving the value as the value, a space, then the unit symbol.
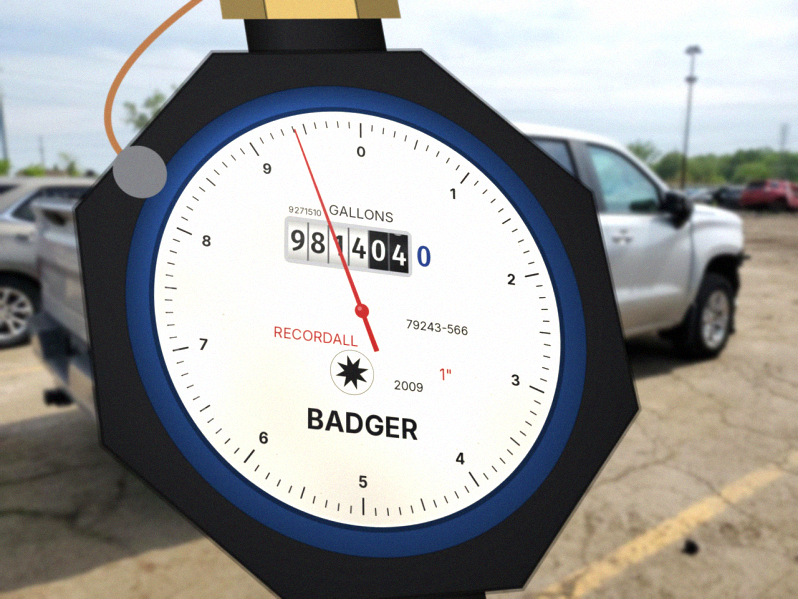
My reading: 9814039.4 gal
